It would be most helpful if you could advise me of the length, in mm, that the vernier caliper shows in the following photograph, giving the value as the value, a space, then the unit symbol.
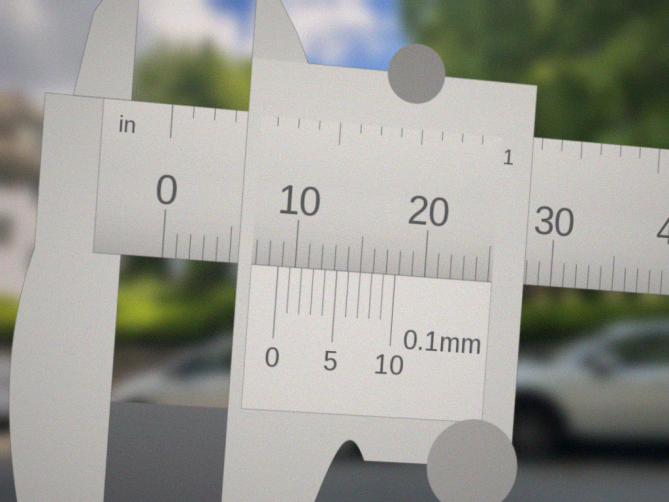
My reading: 8.7 mm
